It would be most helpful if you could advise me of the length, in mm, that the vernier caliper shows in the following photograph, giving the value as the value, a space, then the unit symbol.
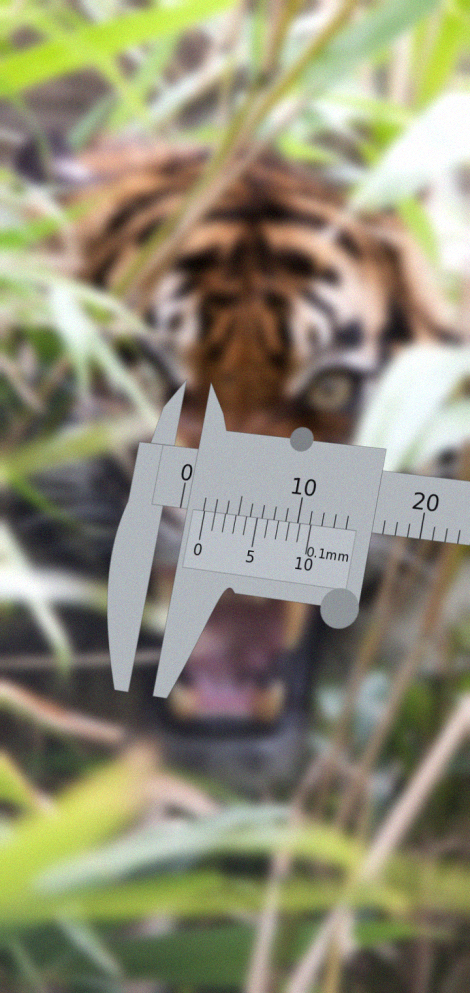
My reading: 2.1 mm
